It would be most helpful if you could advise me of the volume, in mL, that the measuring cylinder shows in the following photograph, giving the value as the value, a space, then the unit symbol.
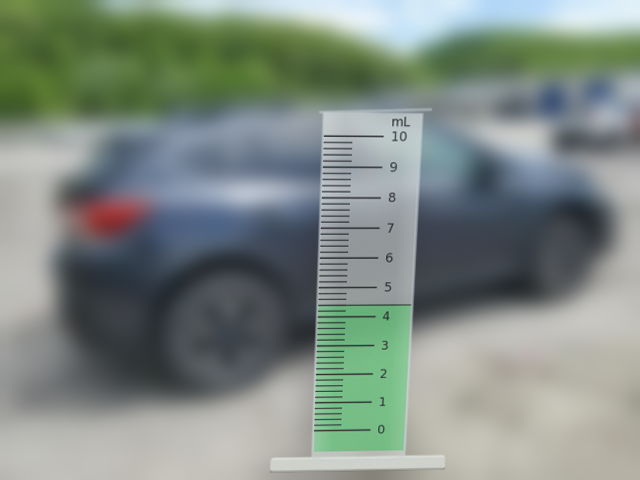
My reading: 4.4 mL
